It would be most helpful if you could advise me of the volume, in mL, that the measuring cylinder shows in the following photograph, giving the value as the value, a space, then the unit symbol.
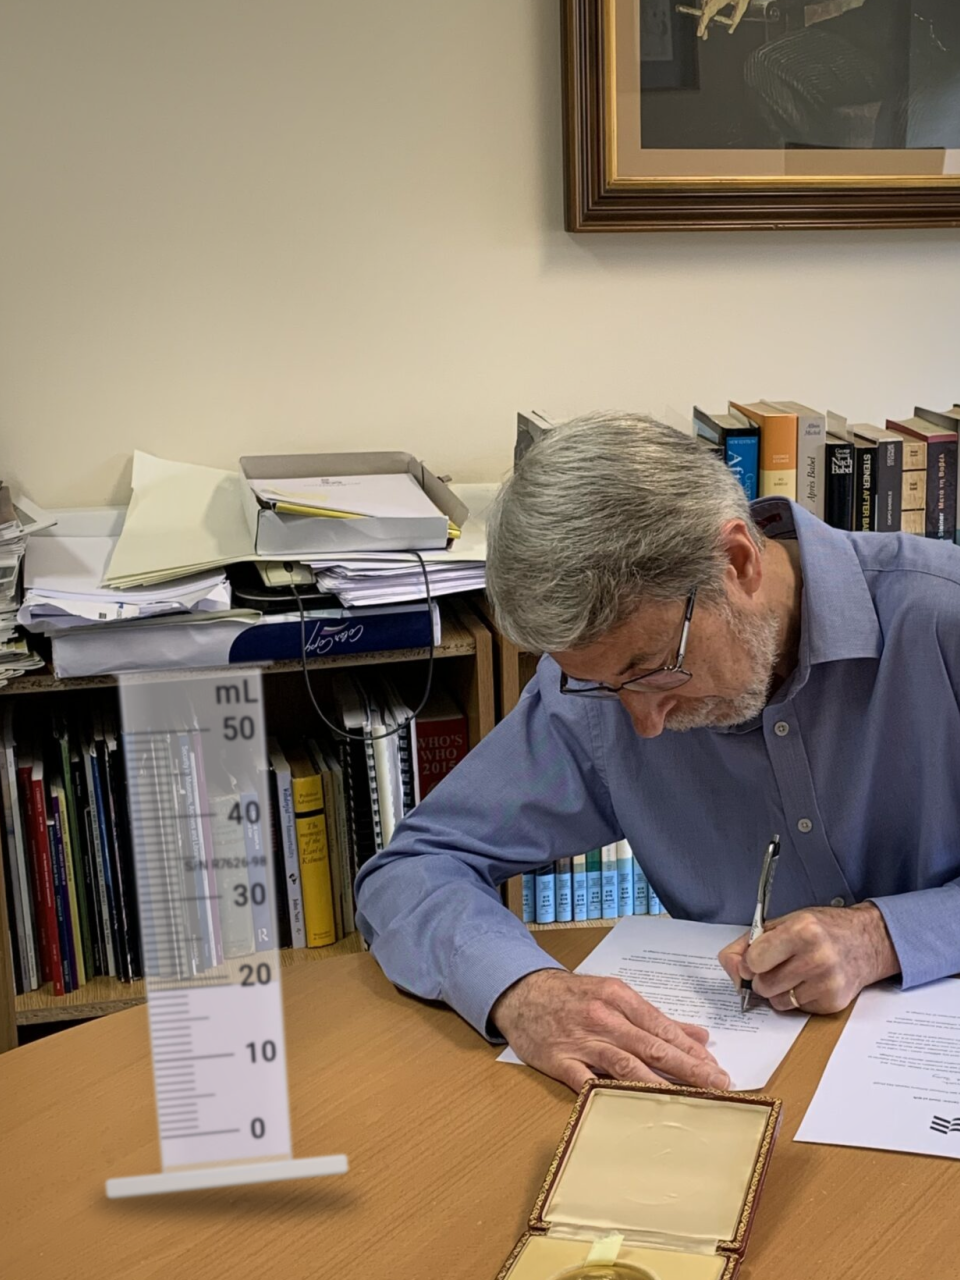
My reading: 19 mL
